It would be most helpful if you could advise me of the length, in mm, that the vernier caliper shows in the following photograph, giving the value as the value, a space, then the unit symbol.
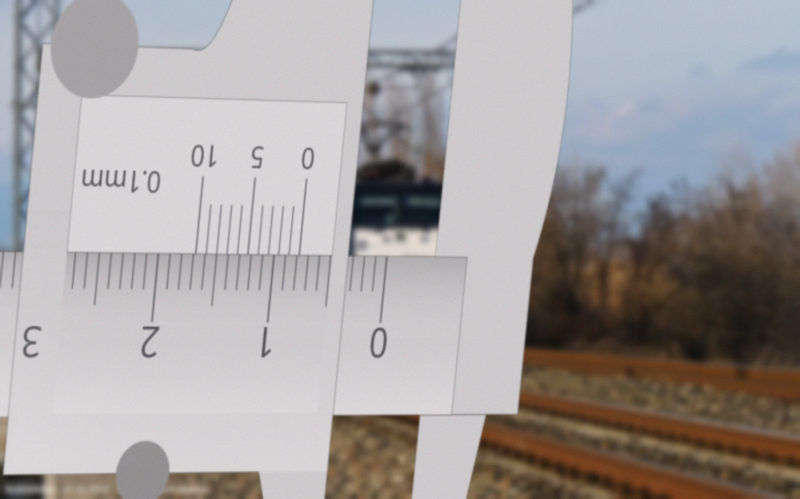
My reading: 7.8 mm
